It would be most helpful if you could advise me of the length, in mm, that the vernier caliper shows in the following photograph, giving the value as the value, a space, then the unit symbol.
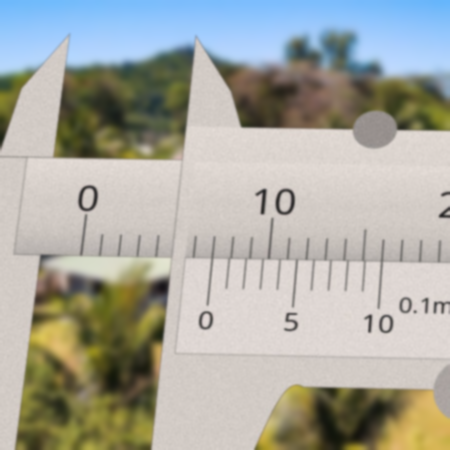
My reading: 7.0 mm
